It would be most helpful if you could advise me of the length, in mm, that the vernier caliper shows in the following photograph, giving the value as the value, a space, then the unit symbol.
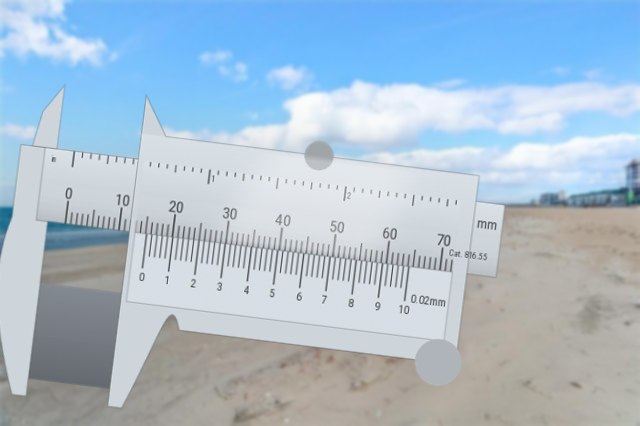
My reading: 15.2 mm
